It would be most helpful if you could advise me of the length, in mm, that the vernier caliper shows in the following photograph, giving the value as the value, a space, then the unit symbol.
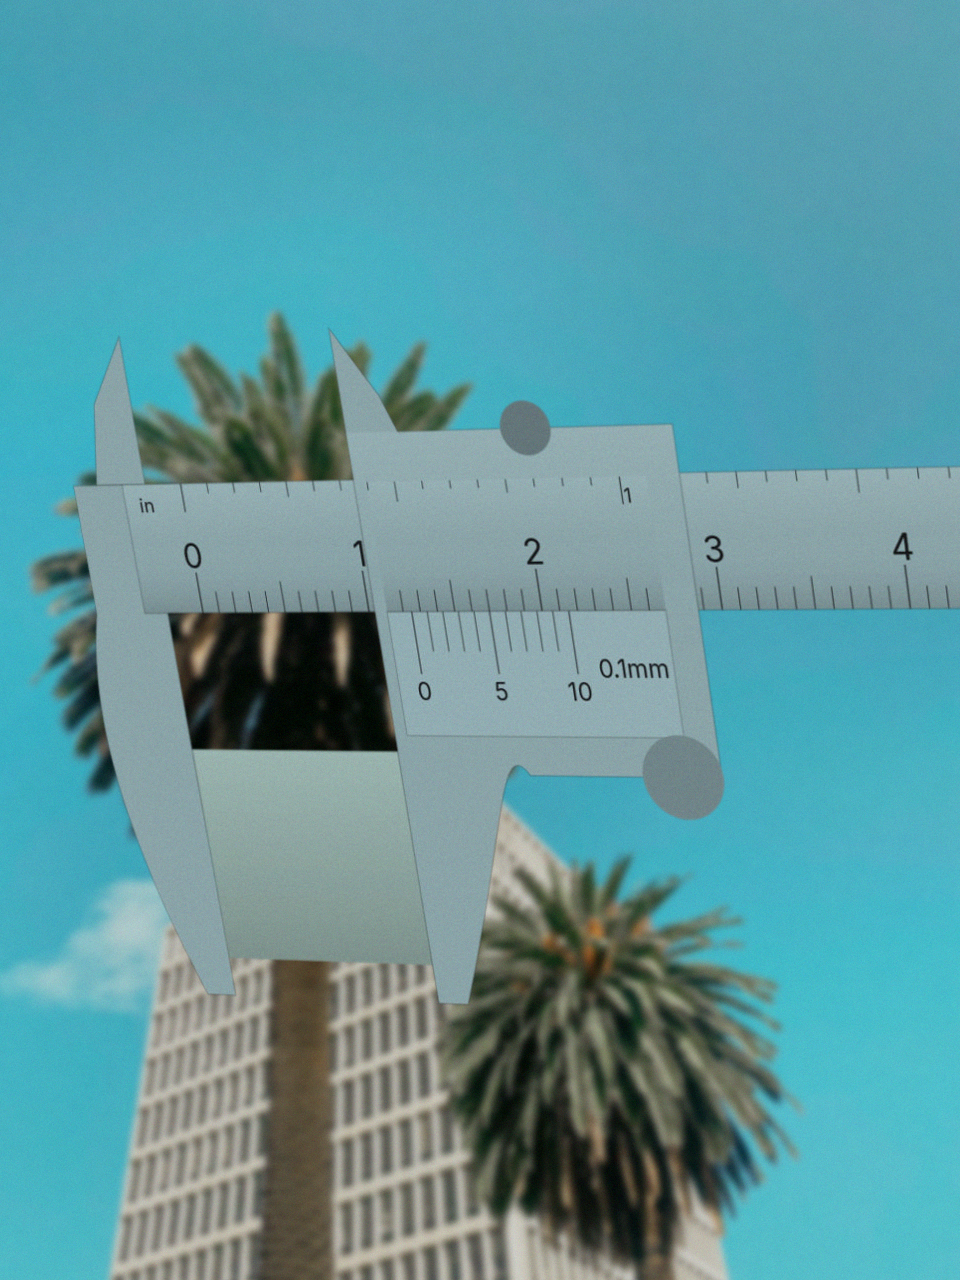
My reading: 12.5 mm
